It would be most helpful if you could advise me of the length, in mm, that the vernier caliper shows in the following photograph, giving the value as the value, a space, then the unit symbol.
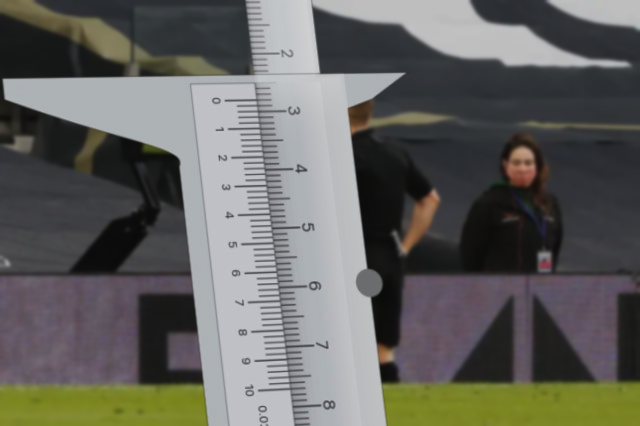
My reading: 28.0 mm
